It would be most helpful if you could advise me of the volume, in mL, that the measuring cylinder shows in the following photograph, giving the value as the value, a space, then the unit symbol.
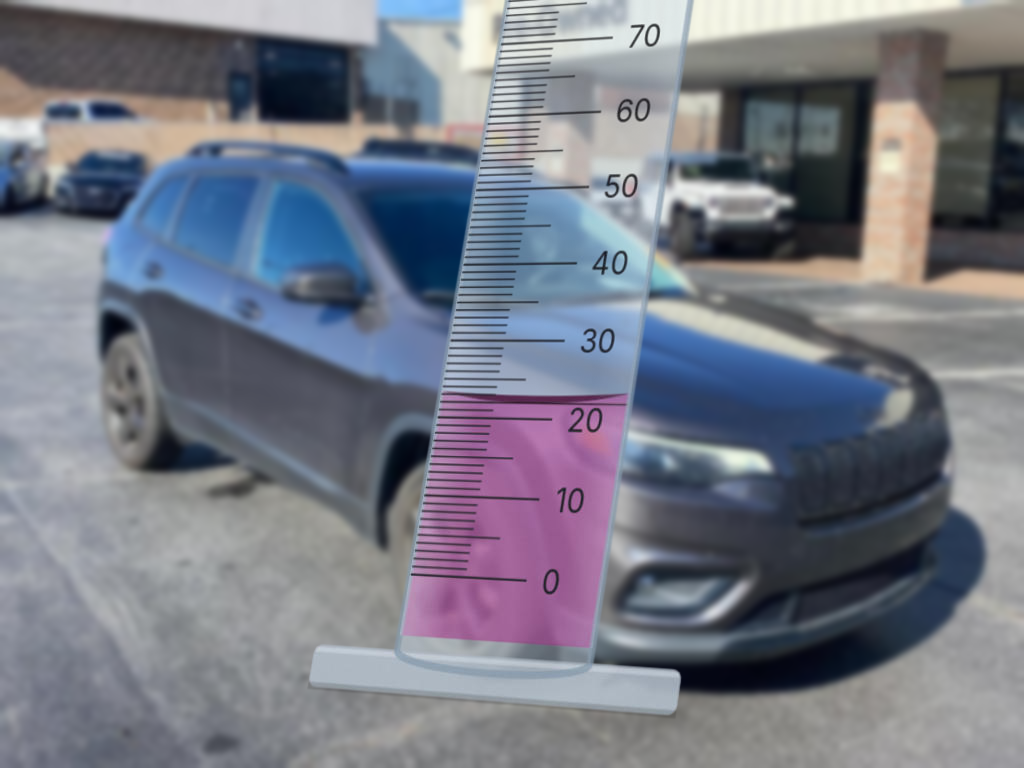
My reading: 22 mL
